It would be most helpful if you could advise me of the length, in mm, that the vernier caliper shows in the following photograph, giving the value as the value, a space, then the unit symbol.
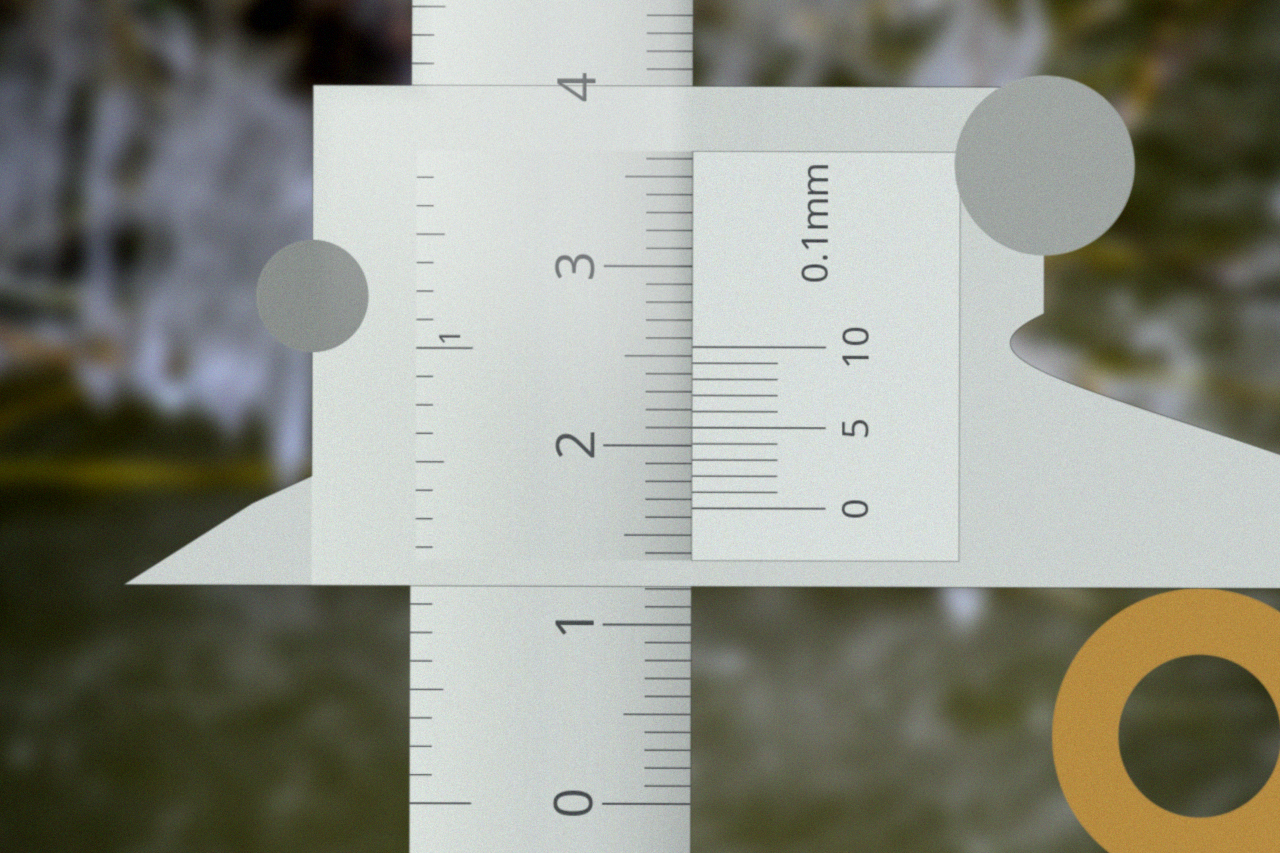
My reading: 16.5 mm
